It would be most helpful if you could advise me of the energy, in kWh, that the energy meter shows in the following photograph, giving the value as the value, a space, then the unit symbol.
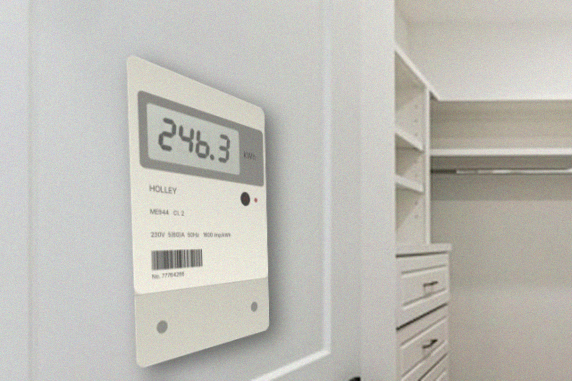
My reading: 246.3 kWh
